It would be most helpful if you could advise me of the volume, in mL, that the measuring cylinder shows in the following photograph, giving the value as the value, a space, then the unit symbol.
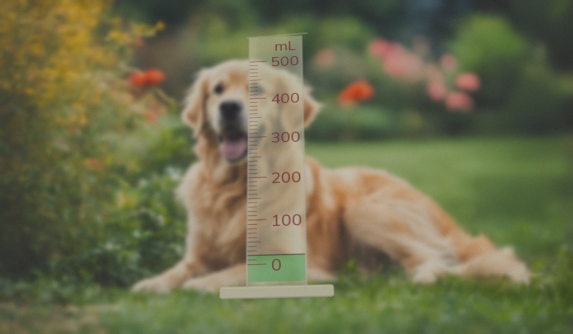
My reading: 20 mL
